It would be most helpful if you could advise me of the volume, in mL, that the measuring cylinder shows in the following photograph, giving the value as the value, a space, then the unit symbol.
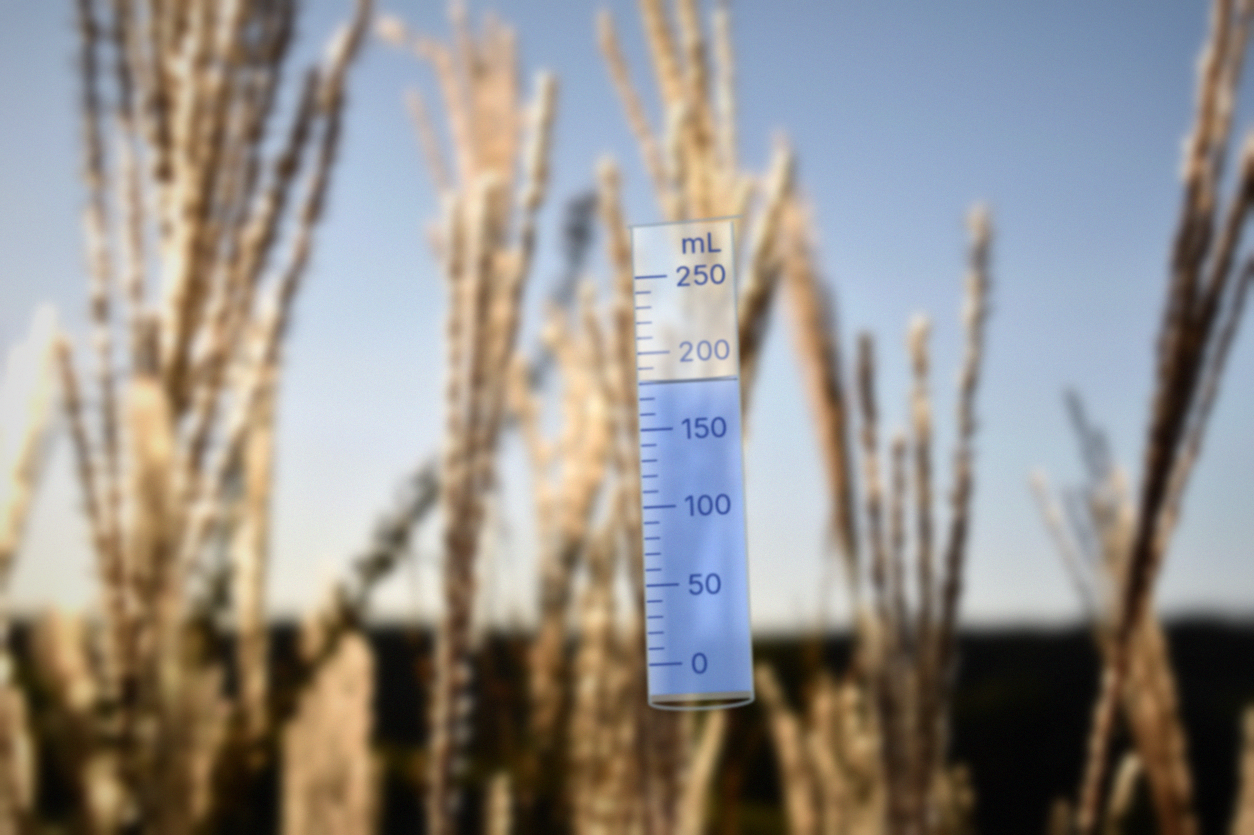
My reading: 180 mL
